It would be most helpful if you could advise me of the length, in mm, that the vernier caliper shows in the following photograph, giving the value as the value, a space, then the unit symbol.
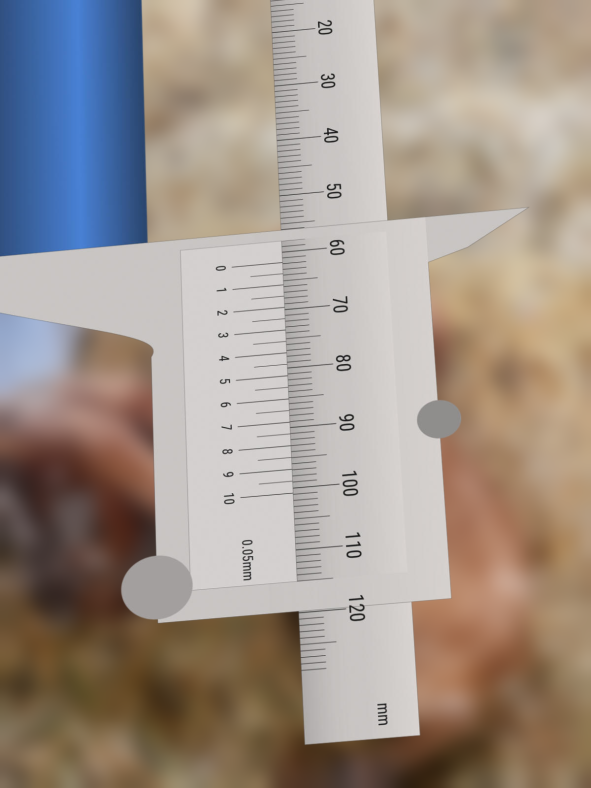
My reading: 61.8 mm
